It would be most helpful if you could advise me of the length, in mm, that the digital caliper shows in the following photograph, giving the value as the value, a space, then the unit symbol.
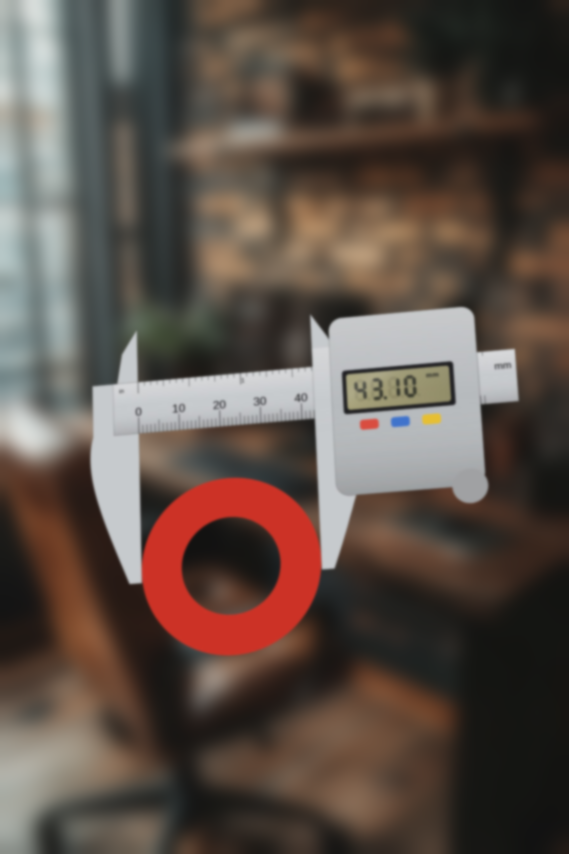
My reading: 43.10 mm
